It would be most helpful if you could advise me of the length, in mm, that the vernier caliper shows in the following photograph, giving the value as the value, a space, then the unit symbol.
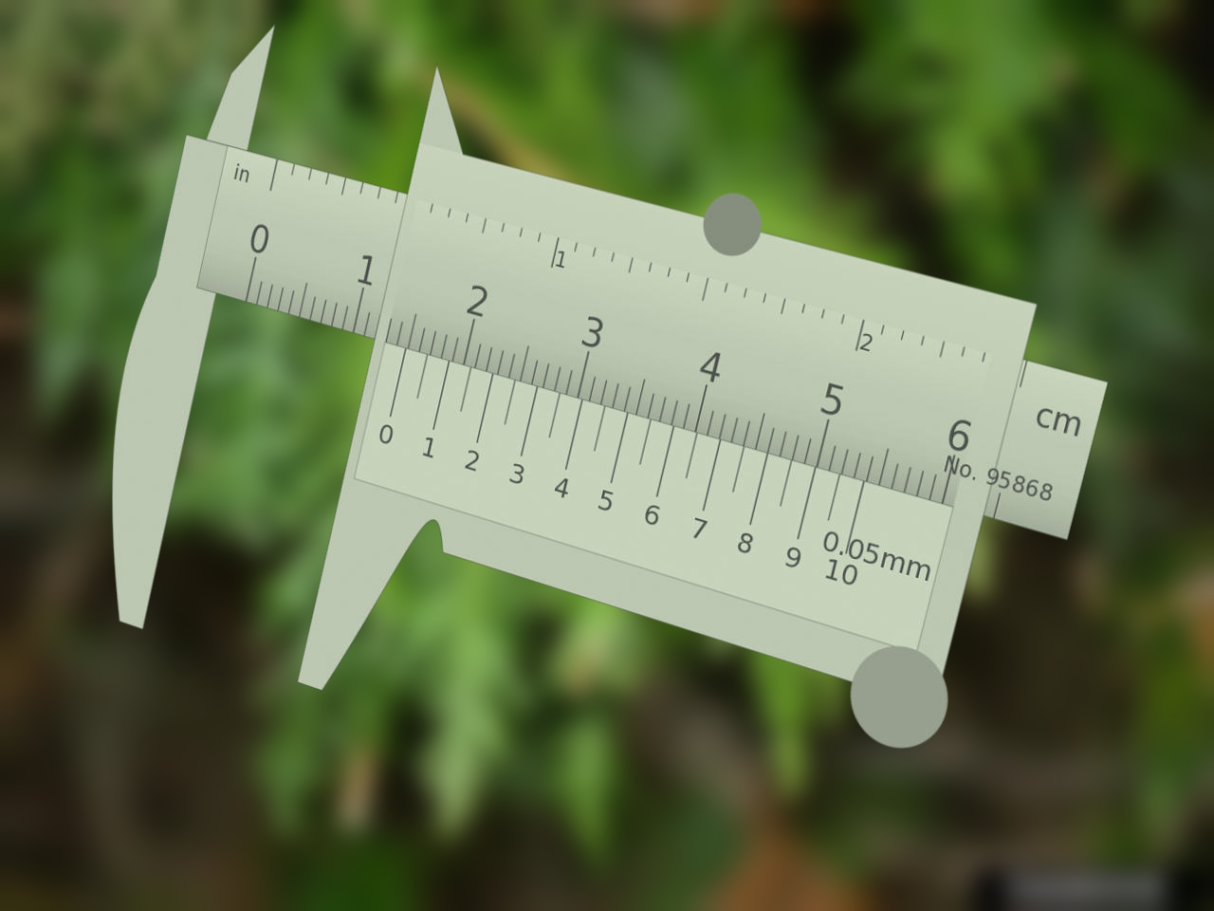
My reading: 14.8 mm
